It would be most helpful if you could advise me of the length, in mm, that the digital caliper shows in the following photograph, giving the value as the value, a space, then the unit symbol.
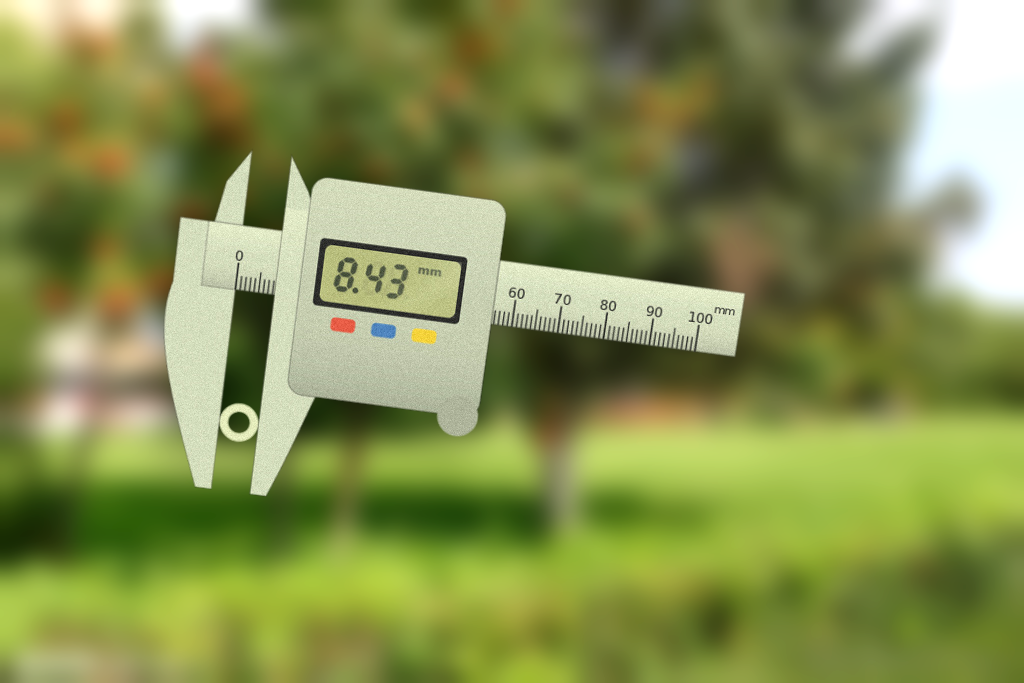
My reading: 8.43 mm
